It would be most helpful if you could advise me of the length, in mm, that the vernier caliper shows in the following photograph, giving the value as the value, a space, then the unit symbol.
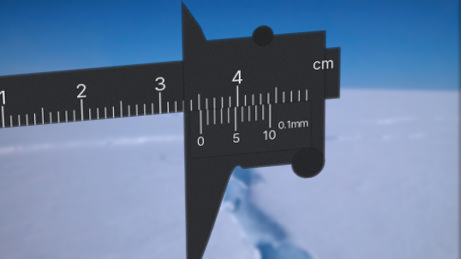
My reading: 35.2 mm
